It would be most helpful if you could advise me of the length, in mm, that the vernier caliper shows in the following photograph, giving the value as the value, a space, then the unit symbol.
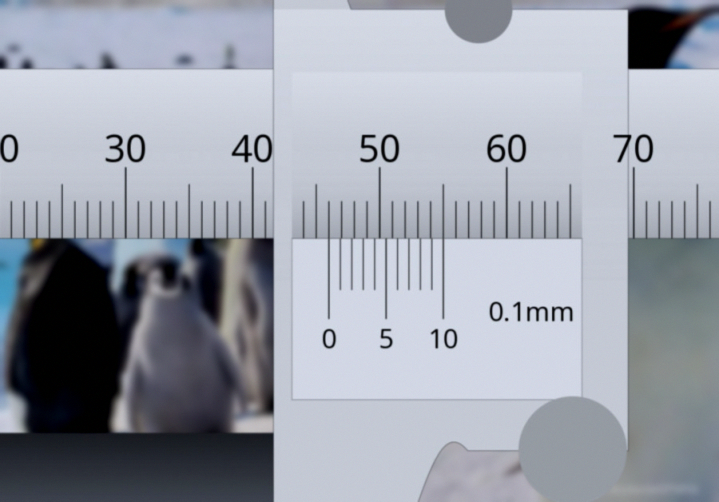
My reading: 46.0 mm
